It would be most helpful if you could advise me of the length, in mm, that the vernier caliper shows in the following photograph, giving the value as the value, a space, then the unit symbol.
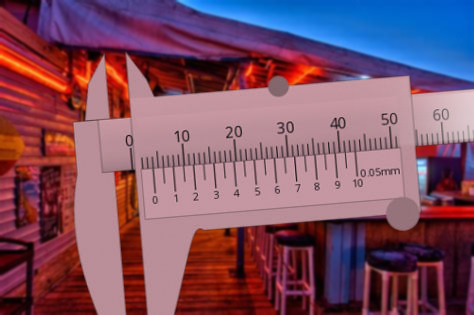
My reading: 4.0 mm
